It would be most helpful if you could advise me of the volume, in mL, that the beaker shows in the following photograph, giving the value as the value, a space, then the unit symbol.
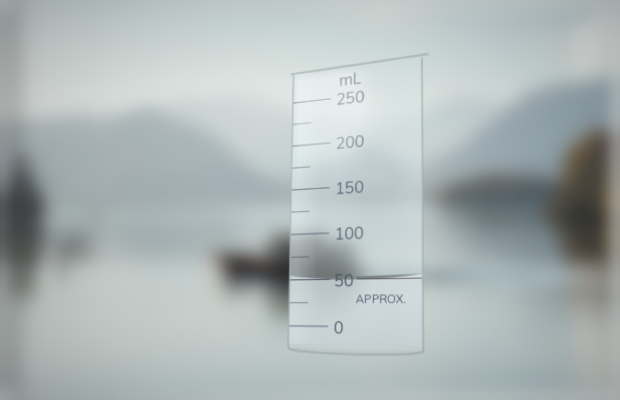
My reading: 50 mL
